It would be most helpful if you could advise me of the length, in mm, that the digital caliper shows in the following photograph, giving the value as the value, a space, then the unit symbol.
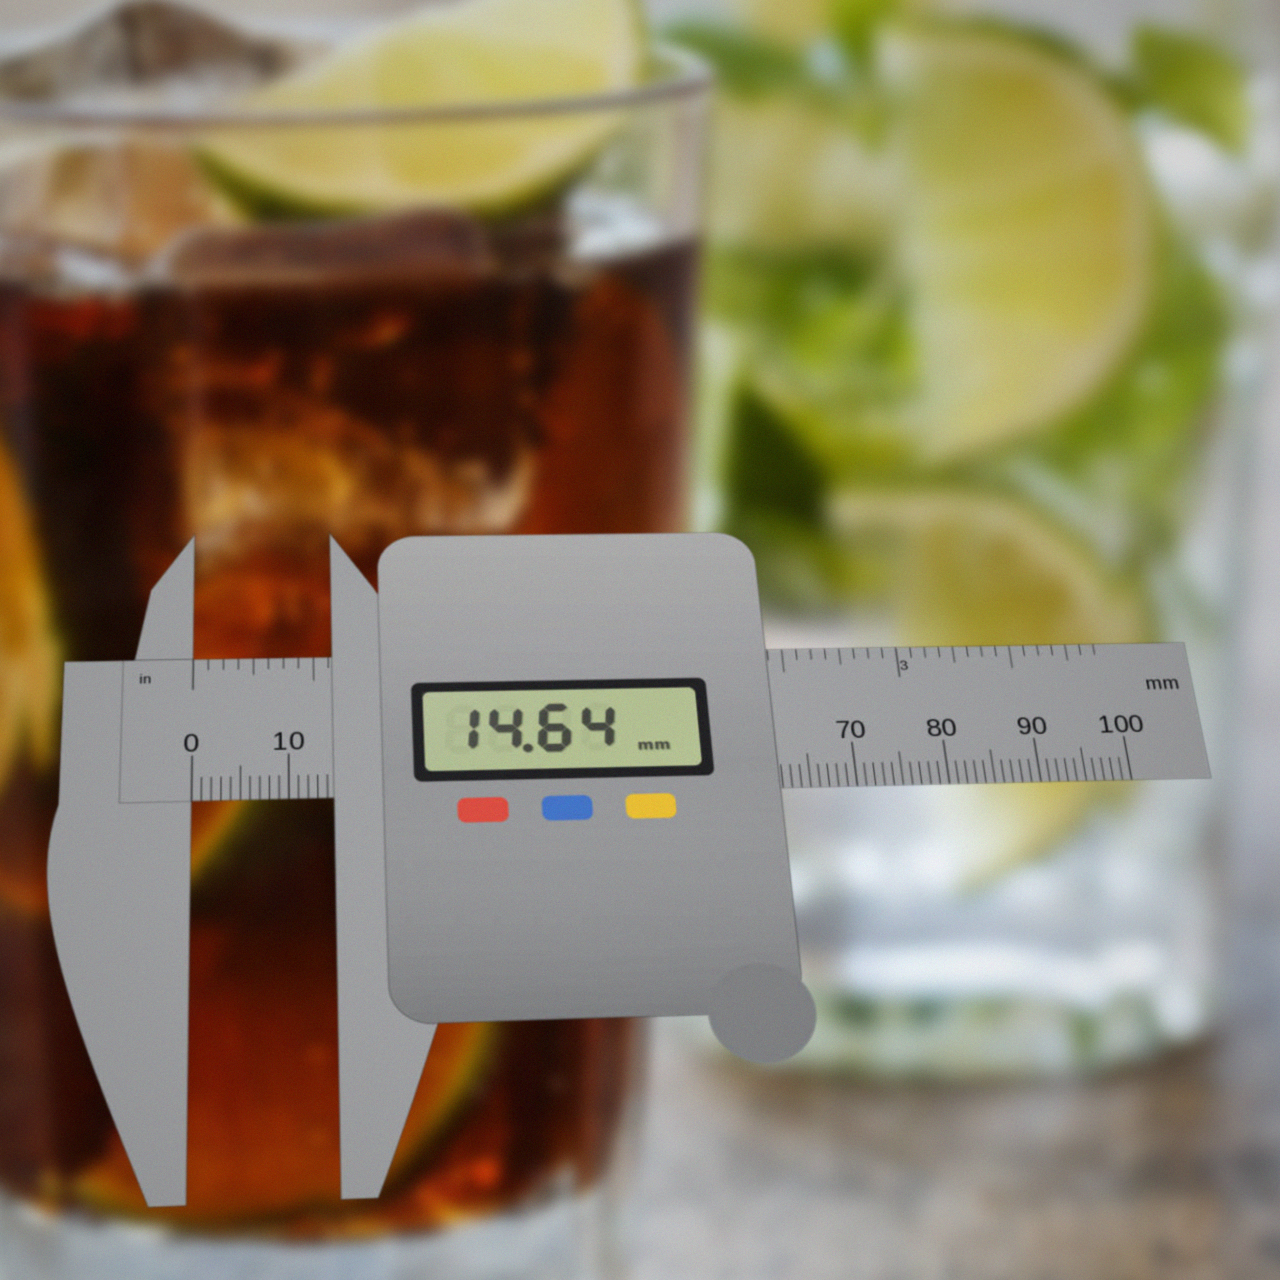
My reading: 14.64 mm
